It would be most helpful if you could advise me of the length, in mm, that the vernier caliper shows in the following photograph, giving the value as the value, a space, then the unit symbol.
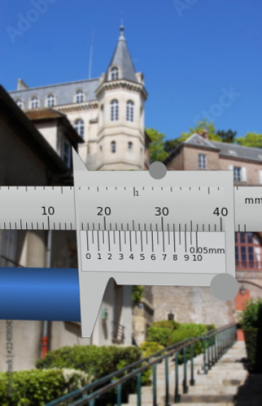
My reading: 16.8 mm
